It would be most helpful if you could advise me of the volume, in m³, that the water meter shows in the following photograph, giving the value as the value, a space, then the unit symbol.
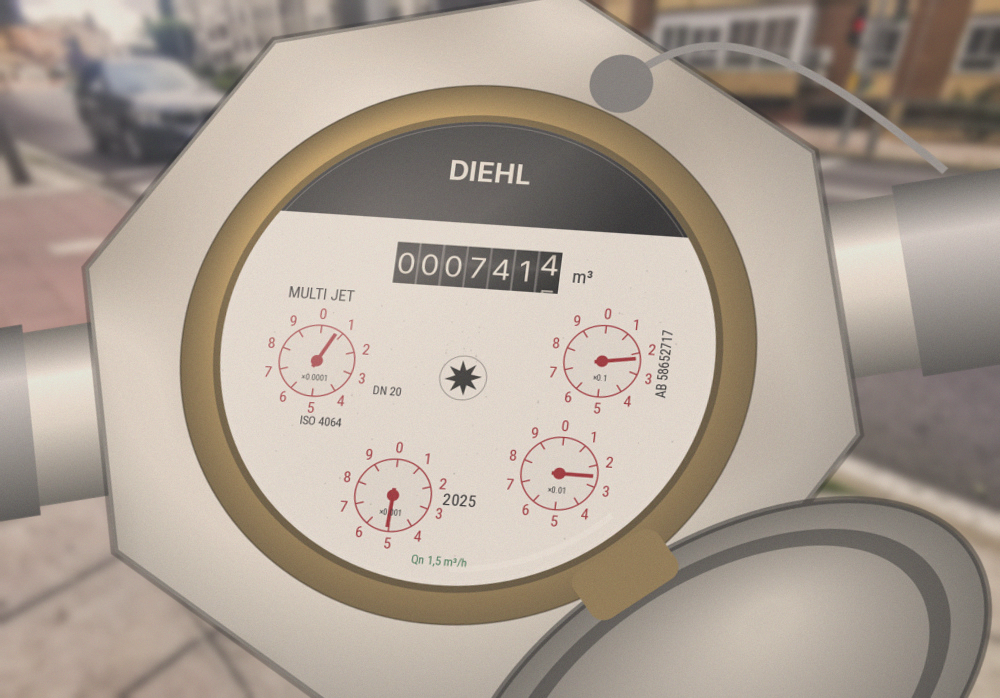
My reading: 7414.2250 m³
